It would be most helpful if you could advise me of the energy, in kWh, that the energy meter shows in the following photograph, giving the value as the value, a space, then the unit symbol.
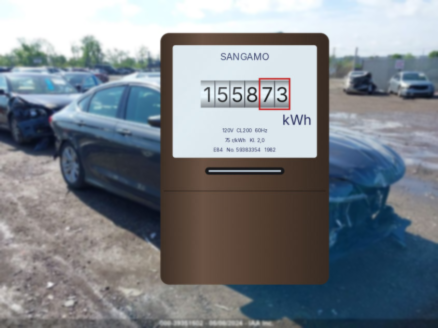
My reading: 1558.73 kWh
